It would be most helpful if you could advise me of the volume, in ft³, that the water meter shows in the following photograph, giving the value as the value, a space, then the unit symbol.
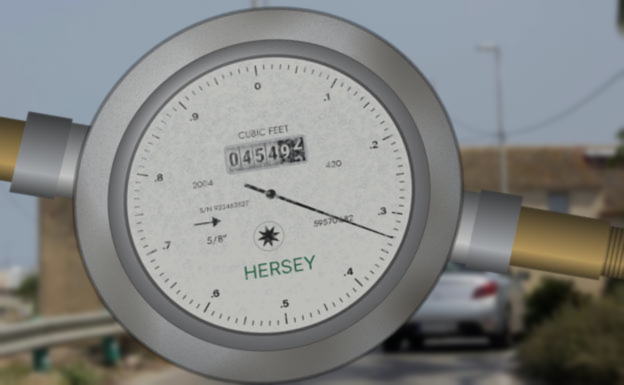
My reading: 45492.33 ft³
